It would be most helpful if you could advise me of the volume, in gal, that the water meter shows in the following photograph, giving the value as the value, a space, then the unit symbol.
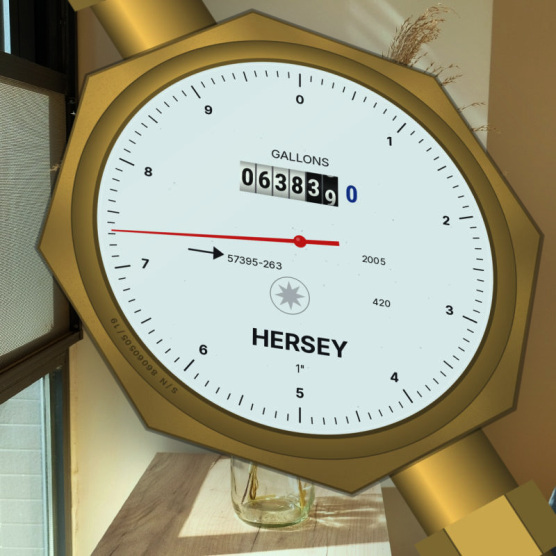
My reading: 638387.3 gal
